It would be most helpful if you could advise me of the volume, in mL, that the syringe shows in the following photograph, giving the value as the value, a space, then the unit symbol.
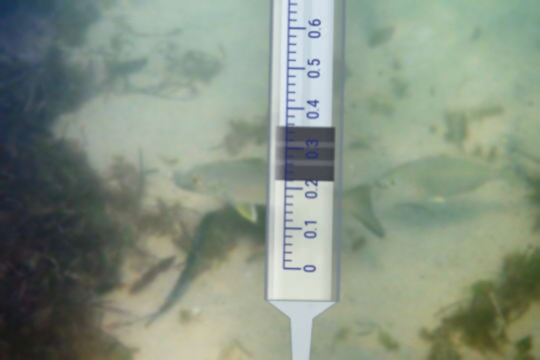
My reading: 0.22 mL
